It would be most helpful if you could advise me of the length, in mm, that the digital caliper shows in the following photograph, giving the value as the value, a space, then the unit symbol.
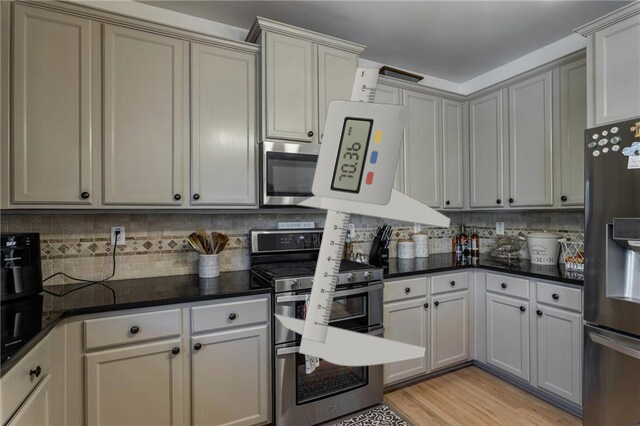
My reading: 70.36 mm
